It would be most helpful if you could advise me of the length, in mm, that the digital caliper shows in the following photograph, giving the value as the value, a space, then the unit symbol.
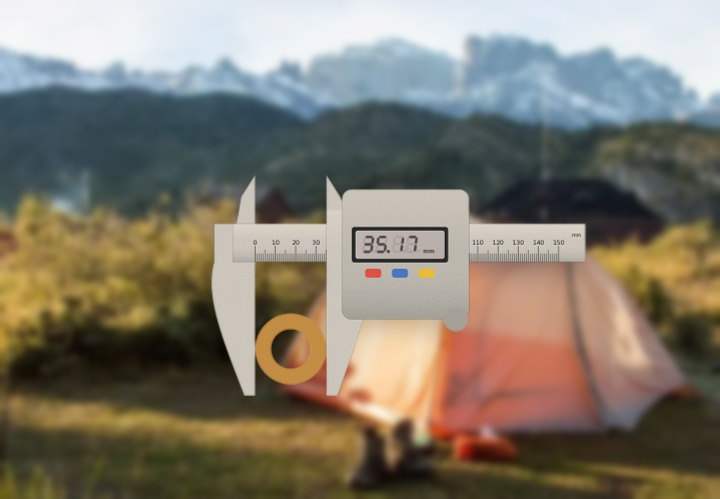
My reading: 35.17 mm
